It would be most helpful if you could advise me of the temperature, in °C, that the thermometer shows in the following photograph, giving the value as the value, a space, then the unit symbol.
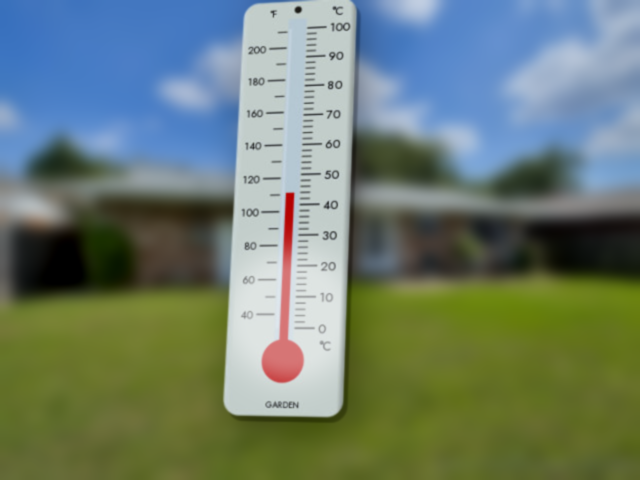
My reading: 44 °C
